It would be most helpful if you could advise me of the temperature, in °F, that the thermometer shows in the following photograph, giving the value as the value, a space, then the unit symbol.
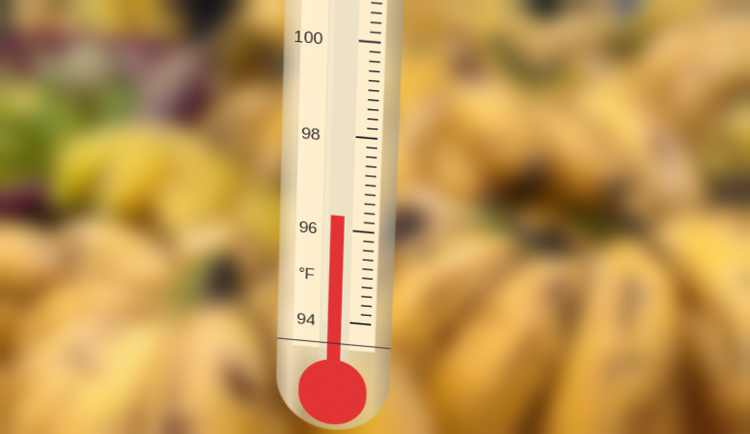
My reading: 96.3 °F
